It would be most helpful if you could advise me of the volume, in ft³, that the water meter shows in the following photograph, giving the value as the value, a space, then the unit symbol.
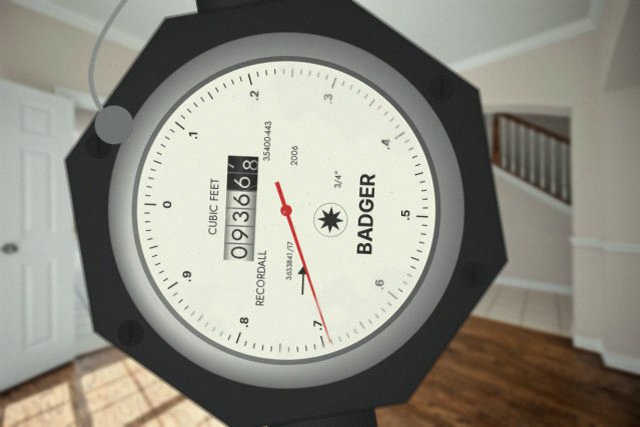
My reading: 93667.69 ft³
